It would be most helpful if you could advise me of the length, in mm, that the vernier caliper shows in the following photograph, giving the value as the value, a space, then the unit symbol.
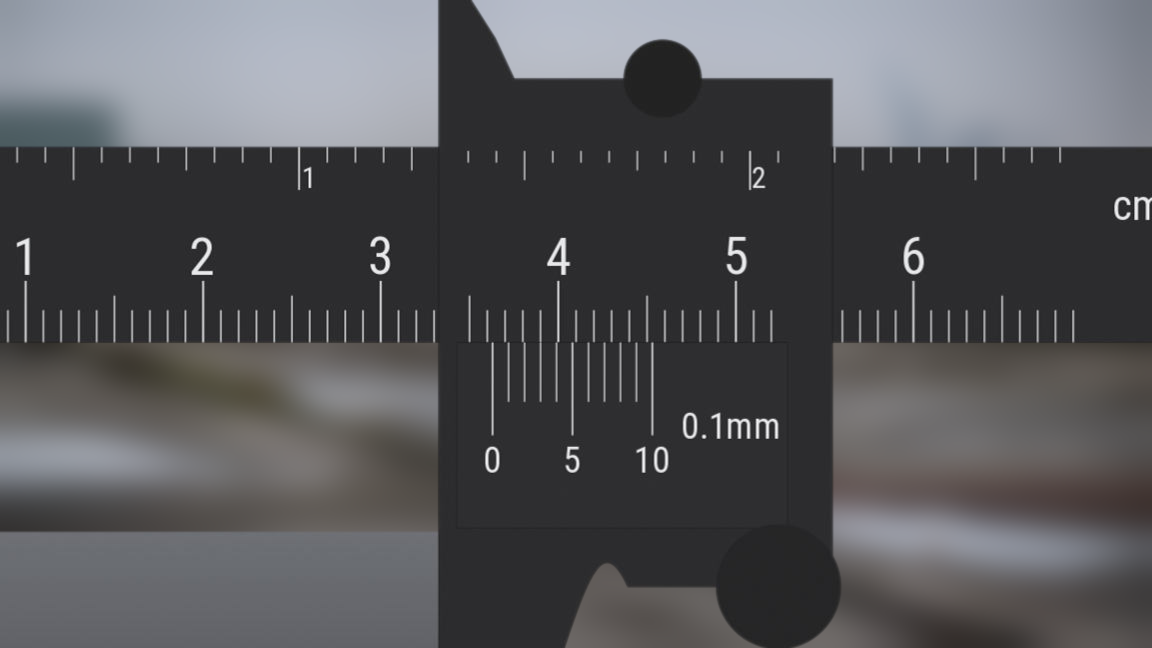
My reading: 36.3 mm
